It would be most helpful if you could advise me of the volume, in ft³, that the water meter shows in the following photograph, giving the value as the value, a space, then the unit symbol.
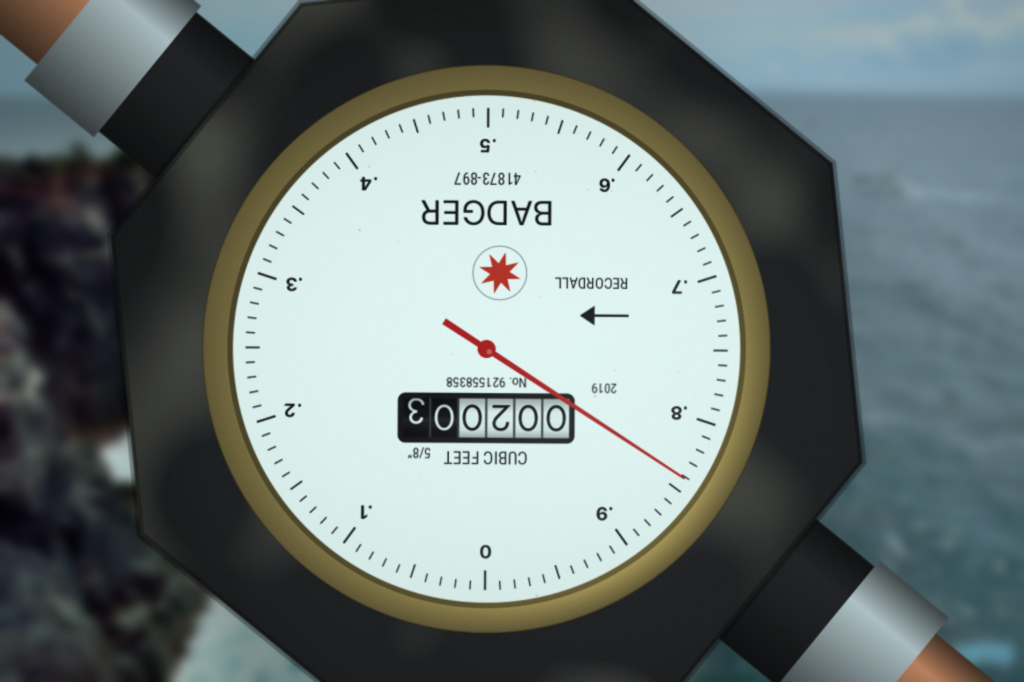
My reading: 2002.84 ft³
